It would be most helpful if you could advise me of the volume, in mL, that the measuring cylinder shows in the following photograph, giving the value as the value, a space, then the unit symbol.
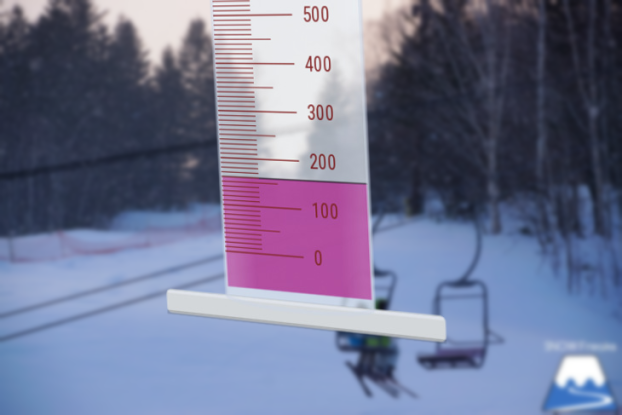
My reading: 160 mL
